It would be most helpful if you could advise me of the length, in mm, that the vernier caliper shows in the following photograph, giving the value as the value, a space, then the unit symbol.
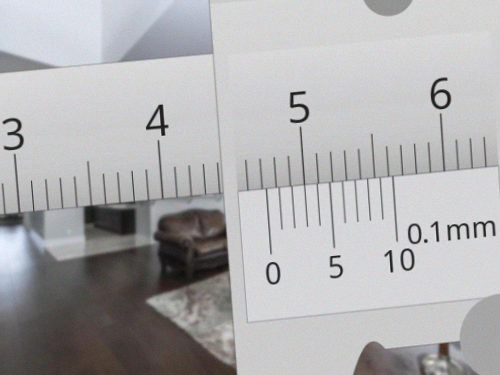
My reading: 47.3 mm
